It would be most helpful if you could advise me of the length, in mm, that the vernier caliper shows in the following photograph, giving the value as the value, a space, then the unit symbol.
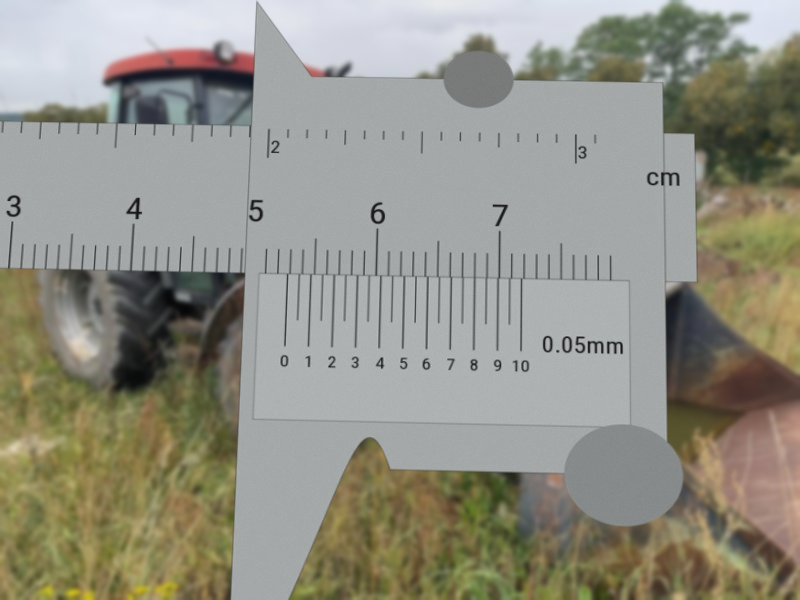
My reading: 52.8 mm
